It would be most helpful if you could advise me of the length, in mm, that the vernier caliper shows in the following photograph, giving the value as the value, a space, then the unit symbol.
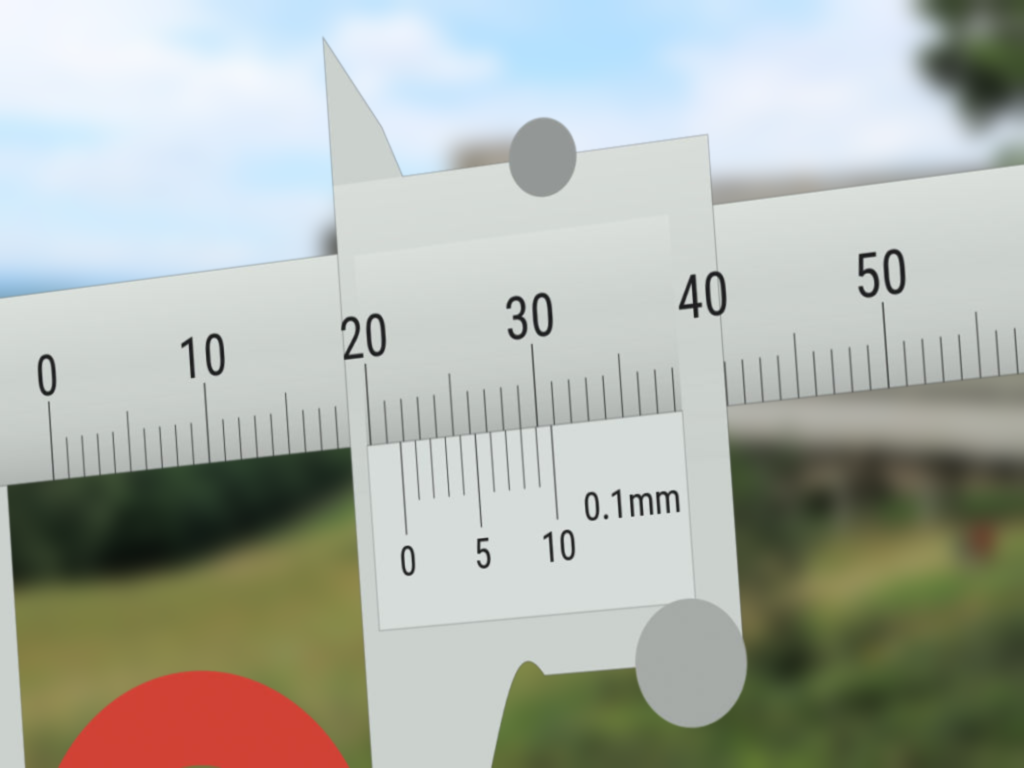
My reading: 21.8 mm
